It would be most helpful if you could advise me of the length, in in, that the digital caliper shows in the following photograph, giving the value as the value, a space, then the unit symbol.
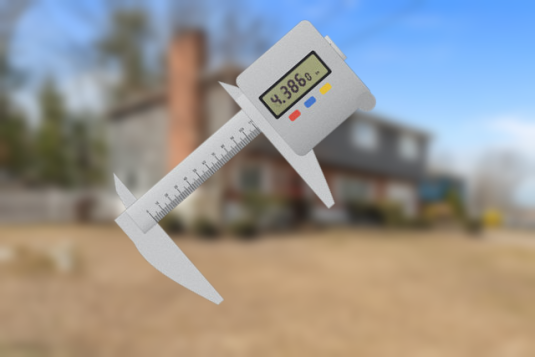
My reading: 4.3860 in
